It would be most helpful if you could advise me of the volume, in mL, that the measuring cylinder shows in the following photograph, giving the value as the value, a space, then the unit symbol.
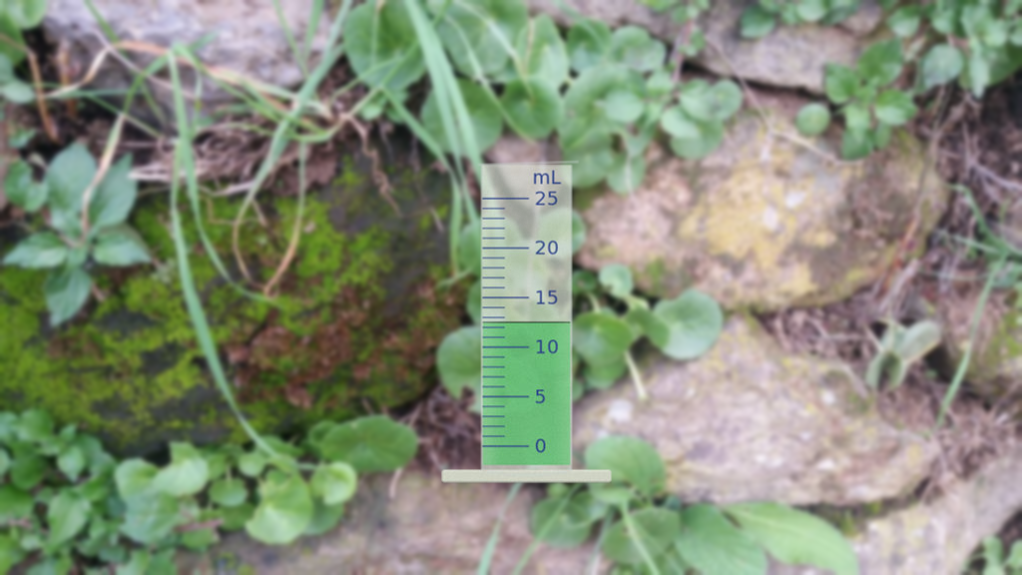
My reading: 12.5 mL
